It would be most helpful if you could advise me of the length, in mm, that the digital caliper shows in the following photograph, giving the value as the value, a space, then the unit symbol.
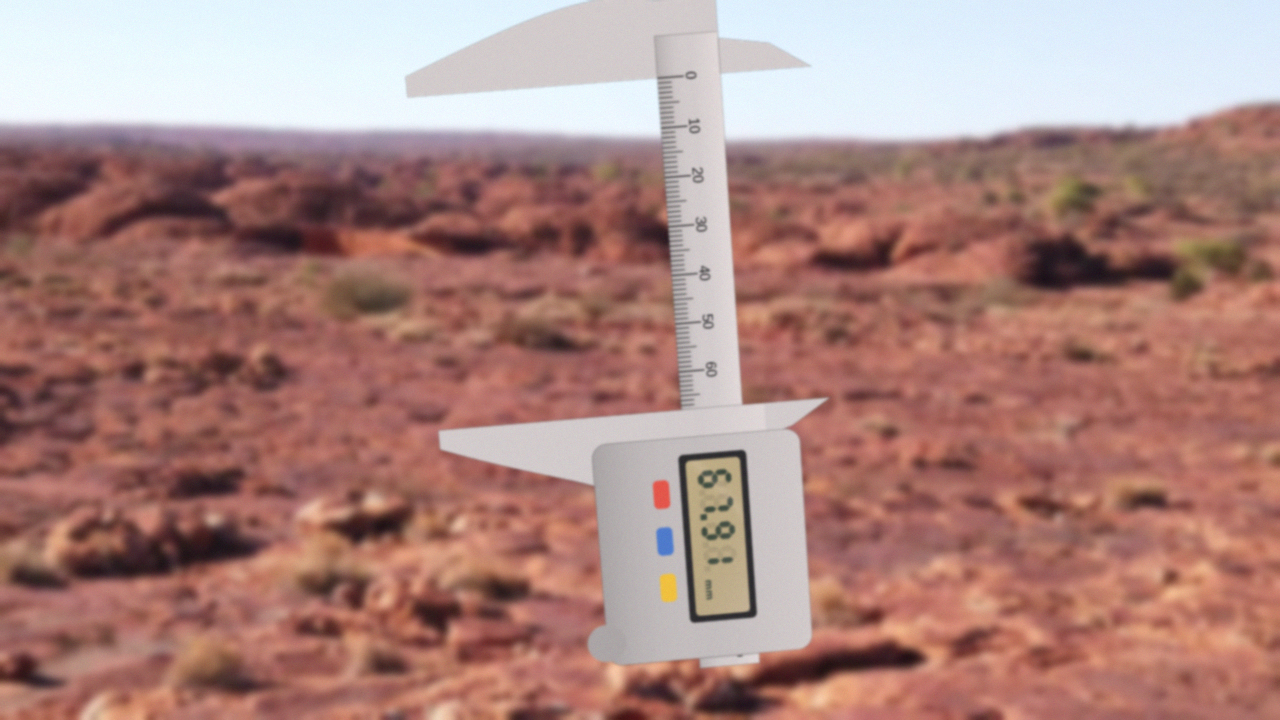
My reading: 67.91 mm
